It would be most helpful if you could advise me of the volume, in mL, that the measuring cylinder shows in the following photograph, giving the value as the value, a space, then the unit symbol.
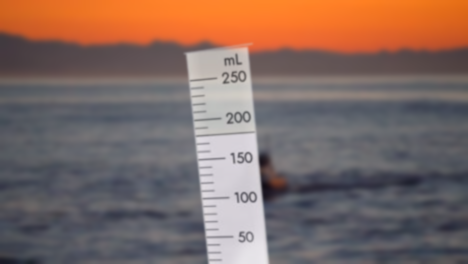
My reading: 180 mL
